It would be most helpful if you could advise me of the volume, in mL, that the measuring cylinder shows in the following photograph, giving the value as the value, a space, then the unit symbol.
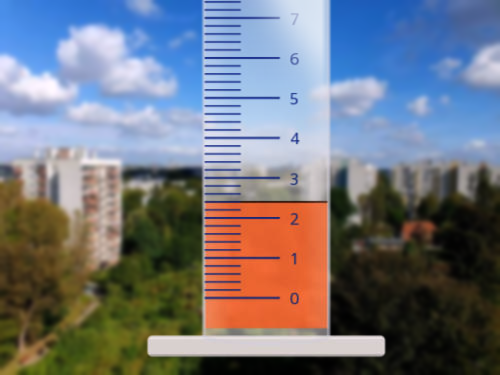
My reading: 2.4 mL
